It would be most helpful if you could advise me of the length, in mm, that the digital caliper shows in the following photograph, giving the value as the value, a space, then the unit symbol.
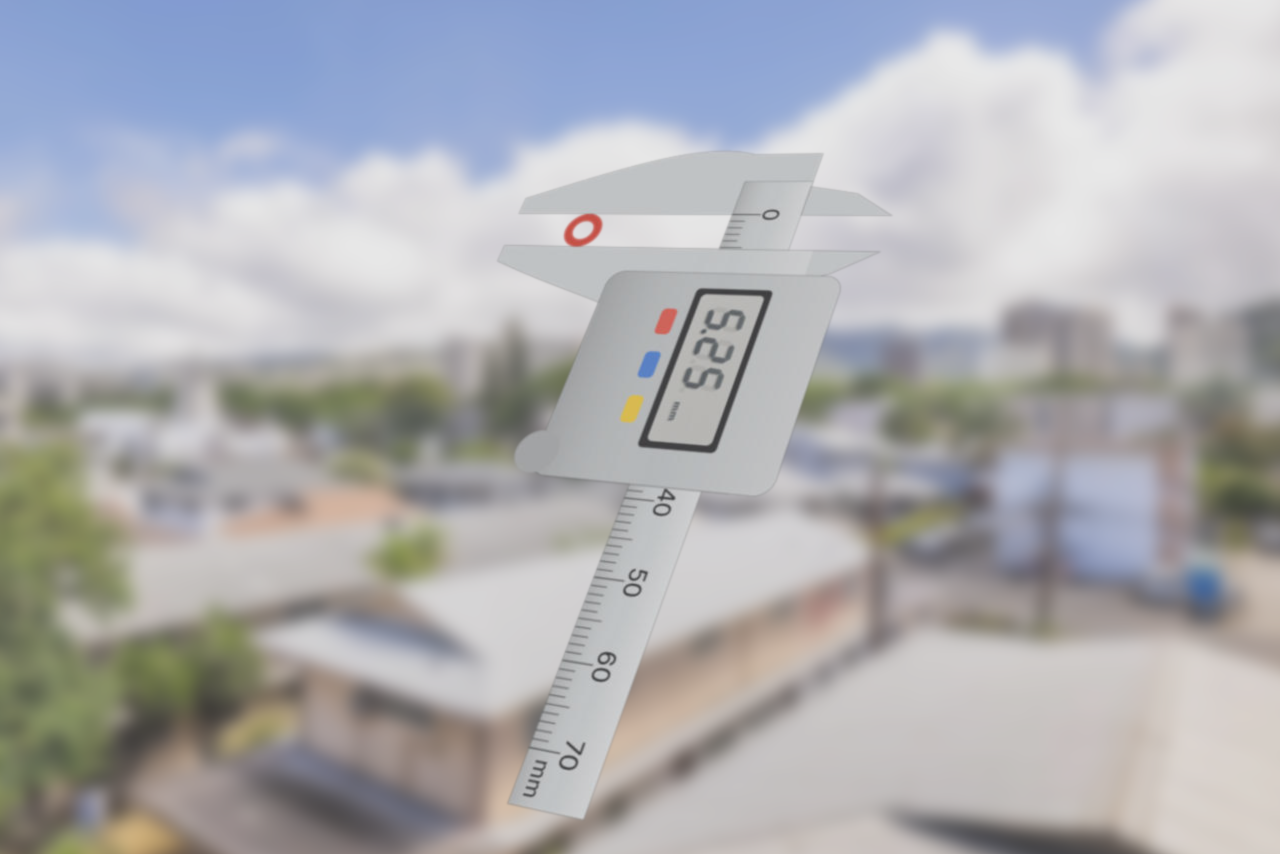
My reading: 5.25 mm
